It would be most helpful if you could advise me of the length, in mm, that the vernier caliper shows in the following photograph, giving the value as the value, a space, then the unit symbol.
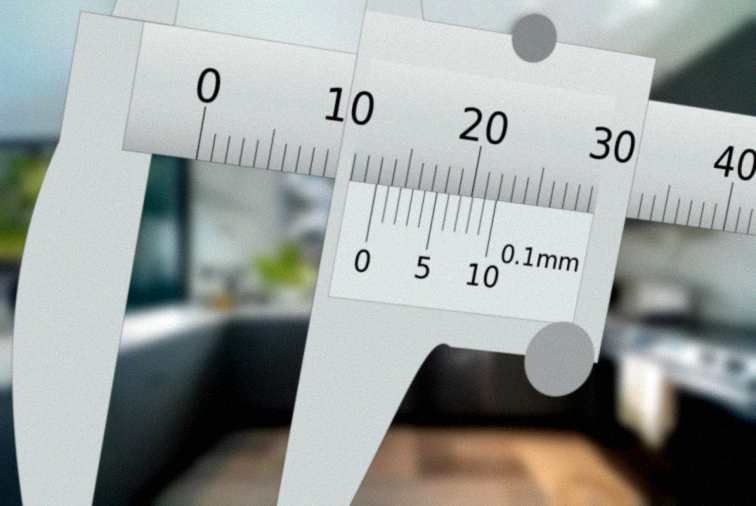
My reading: 12.9 mm
